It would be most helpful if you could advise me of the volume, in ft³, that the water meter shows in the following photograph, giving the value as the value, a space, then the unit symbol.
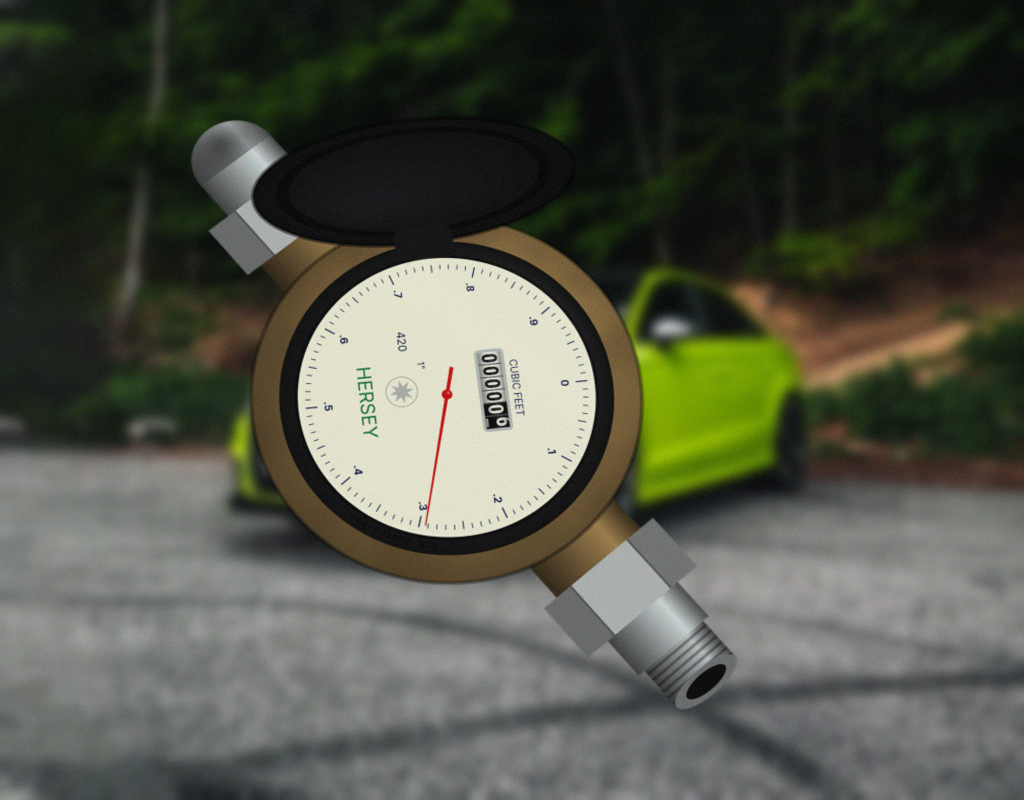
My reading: 6.29 ft³
